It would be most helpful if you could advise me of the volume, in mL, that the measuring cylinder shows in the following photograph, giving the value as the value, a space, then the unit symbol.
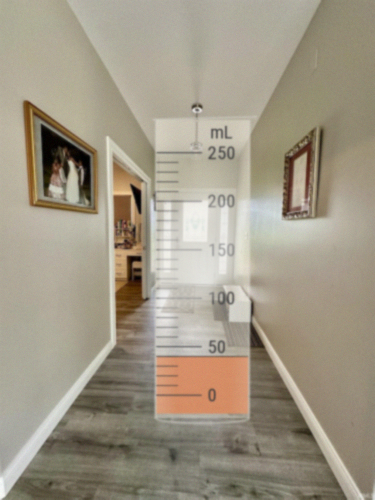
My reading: 40 mL
